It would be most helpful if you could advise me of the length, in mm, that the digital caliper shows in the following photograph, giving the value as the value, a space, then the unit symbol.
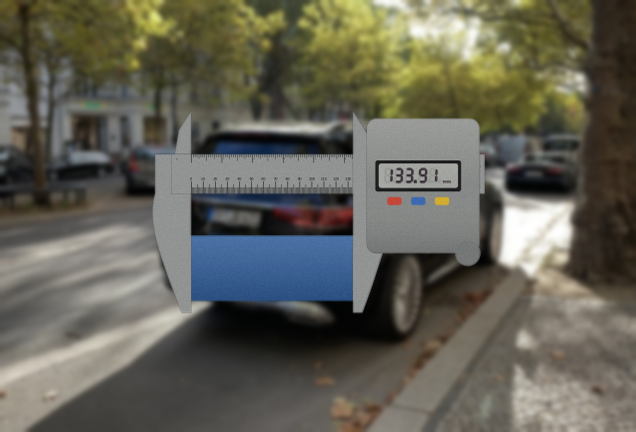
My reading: 133.91 mm
